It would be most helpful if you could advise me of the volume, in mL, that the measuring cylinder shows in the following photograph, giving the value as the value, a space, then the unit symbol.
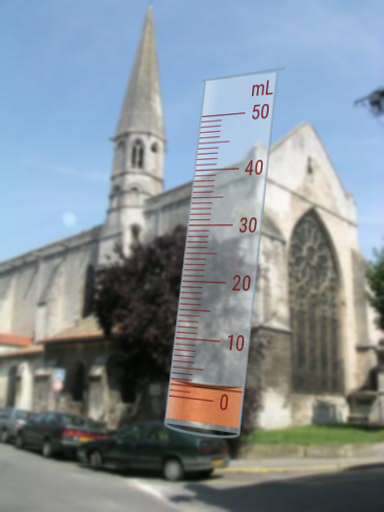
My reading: 2 mL
